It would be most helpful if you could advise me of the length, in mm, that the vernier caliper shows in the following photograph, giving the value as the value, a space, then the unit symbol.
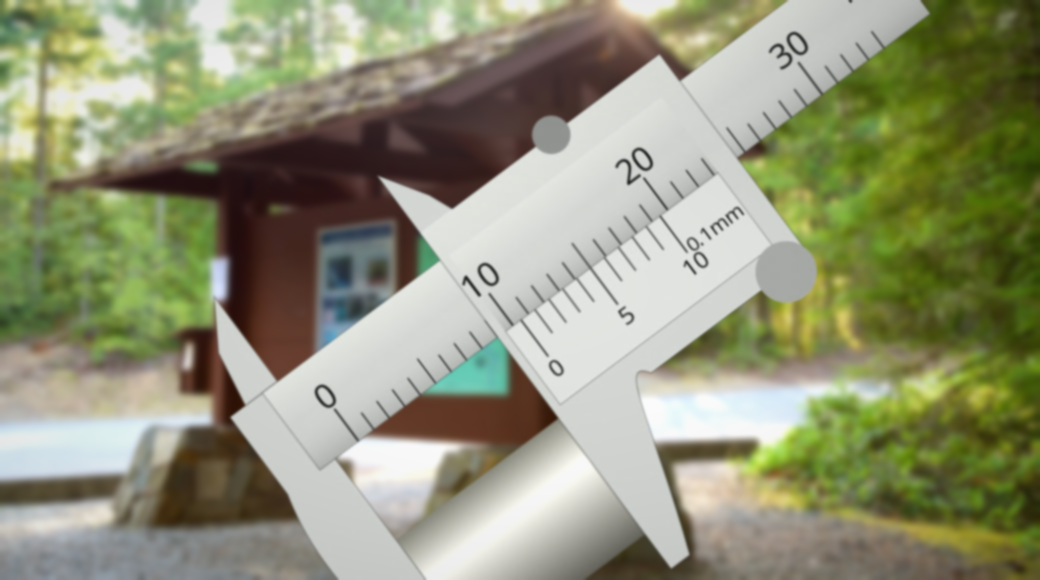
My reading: 10.5 mm
